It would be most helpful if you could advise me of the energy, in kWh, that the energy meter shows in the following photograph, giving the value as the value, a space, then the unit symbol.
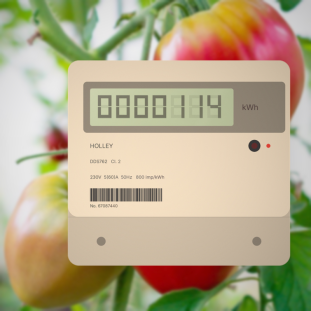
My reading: 114 kWh
